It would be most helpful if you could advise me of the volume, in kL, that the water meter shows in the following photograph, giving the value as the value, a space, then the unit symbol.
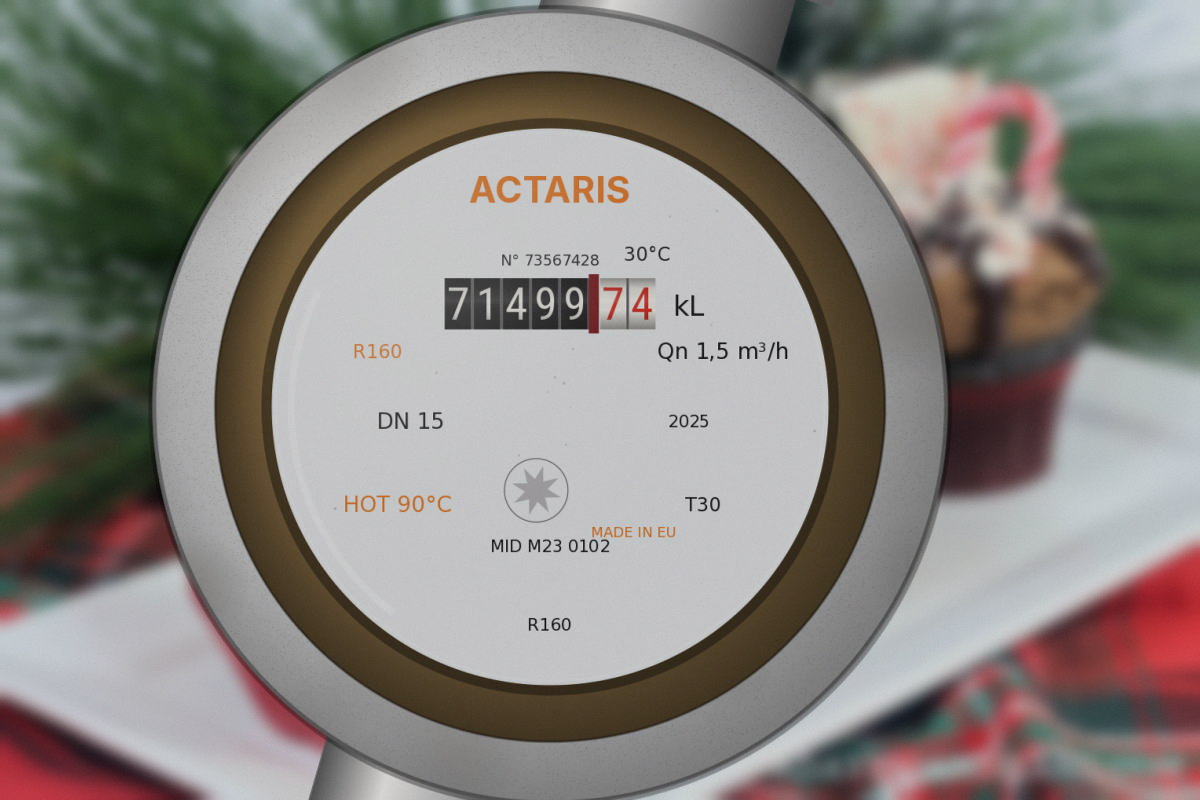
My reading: 71499.74 kL
